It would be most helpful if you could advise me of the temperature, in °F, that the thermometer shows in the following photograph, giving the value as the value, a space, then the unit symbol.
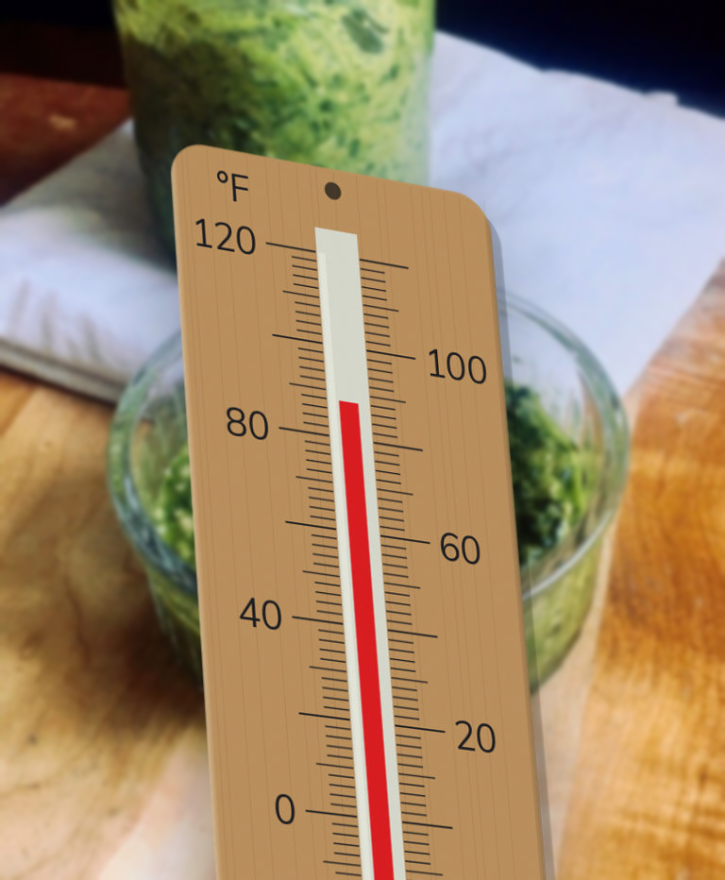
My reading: 88 °F
